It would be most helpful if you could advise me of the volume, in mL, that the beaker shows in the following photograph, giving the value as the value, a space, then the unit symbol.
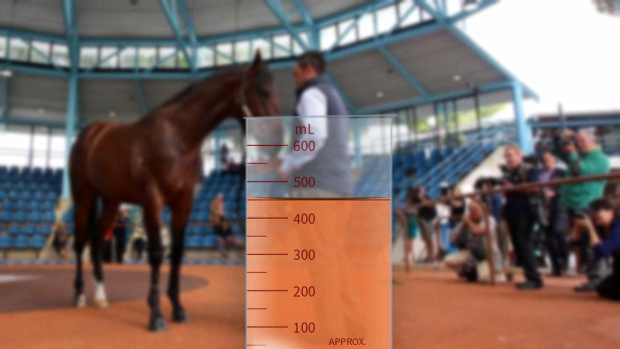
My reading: 450 mL
